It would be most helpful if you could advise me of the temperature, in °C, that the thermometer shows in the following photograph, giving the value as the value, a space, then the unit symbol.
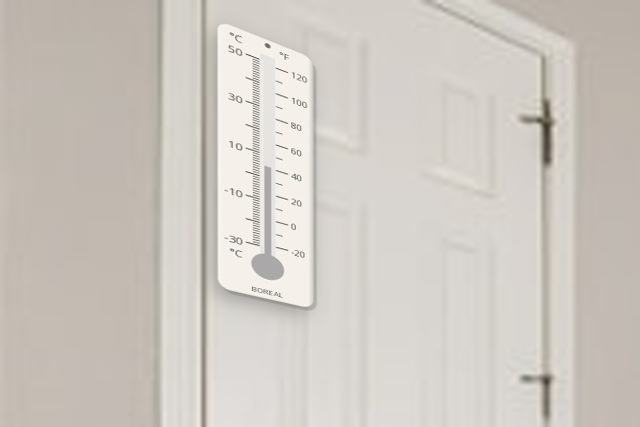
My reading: 5 °C
